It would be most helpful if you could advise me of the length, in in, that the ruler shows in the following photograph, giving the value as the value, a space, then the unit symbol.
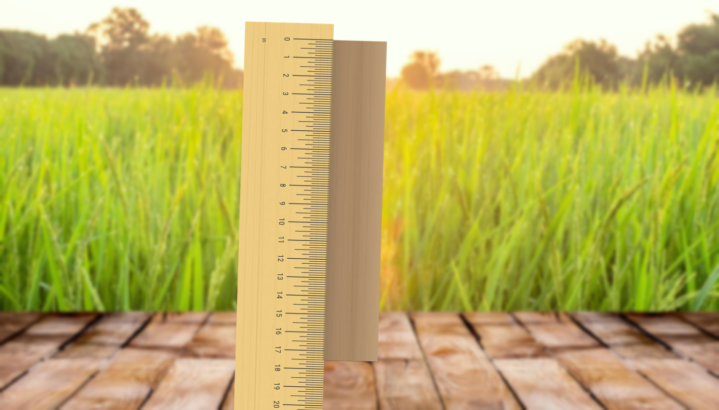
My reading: 17.5 in
